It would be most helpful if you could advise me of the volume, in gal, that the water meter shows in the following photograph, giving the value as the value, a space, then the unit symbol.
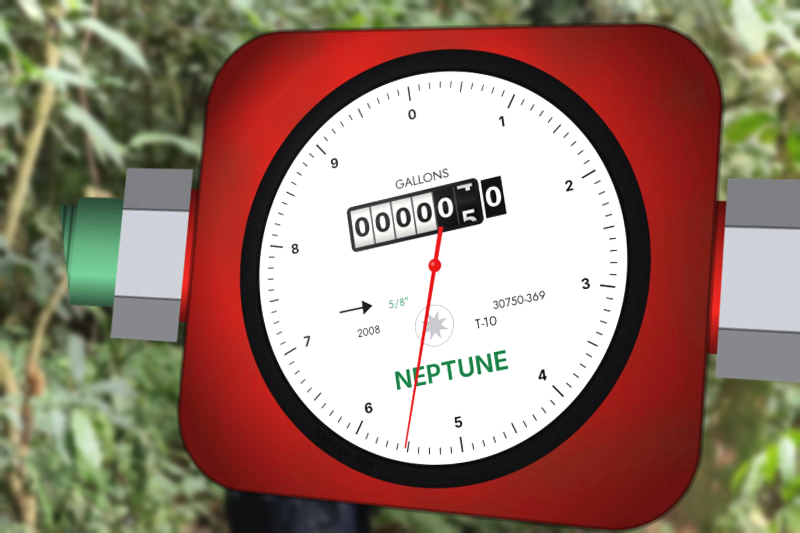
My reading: 45.5 gal
